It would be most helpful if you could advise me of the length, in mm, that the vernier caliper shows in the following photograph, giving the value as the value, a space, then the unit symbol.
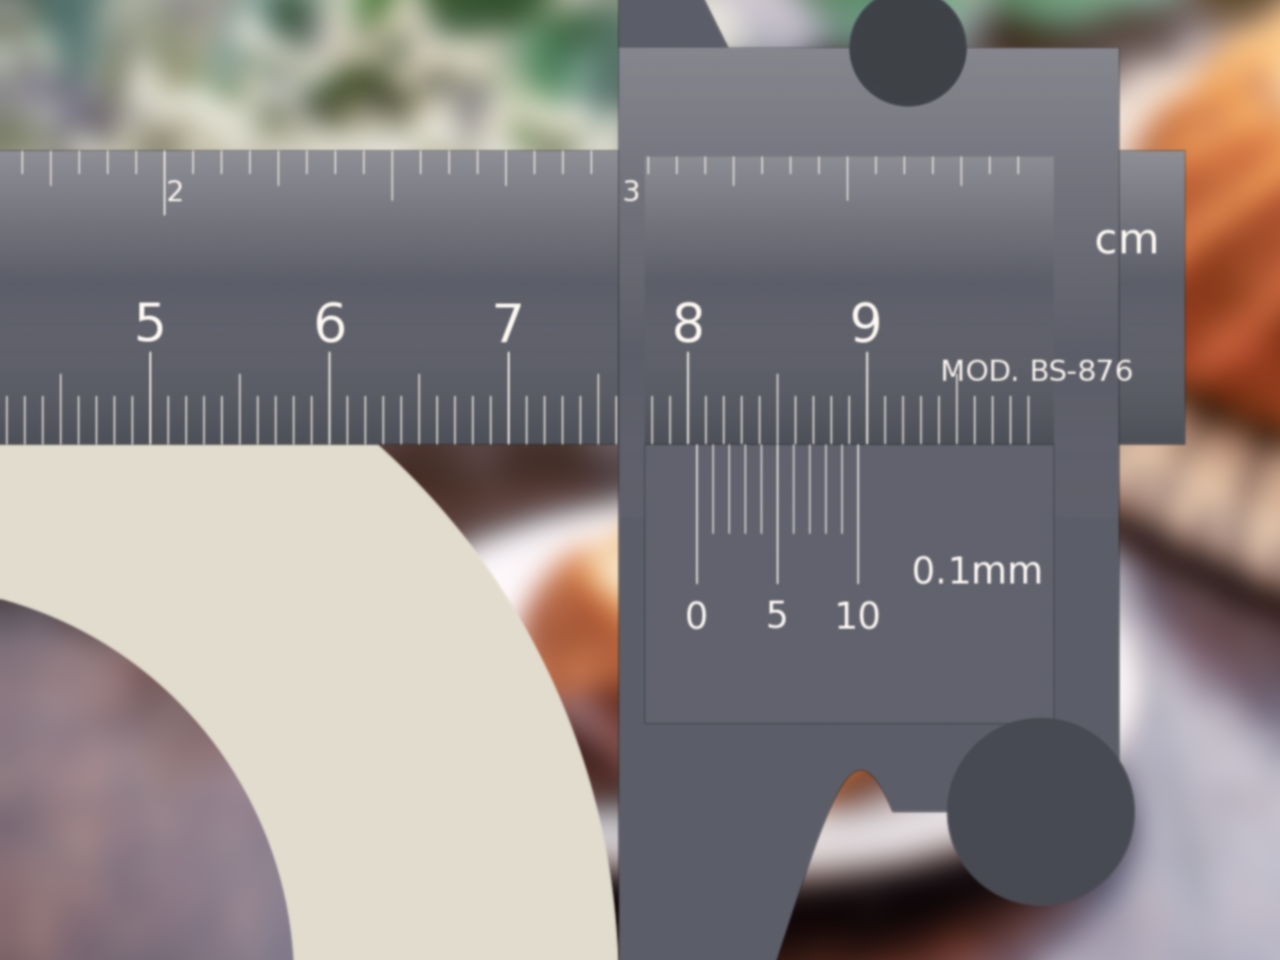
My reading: 80.5 mm
